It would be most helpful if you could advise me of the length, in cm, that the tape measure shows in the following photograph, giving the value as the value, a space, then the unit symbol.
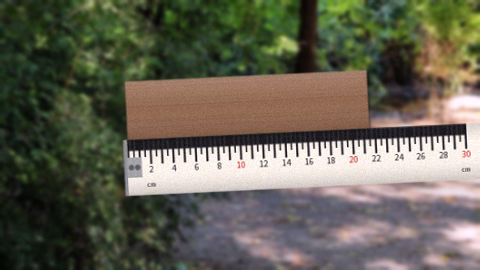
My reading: 21.5 cm
